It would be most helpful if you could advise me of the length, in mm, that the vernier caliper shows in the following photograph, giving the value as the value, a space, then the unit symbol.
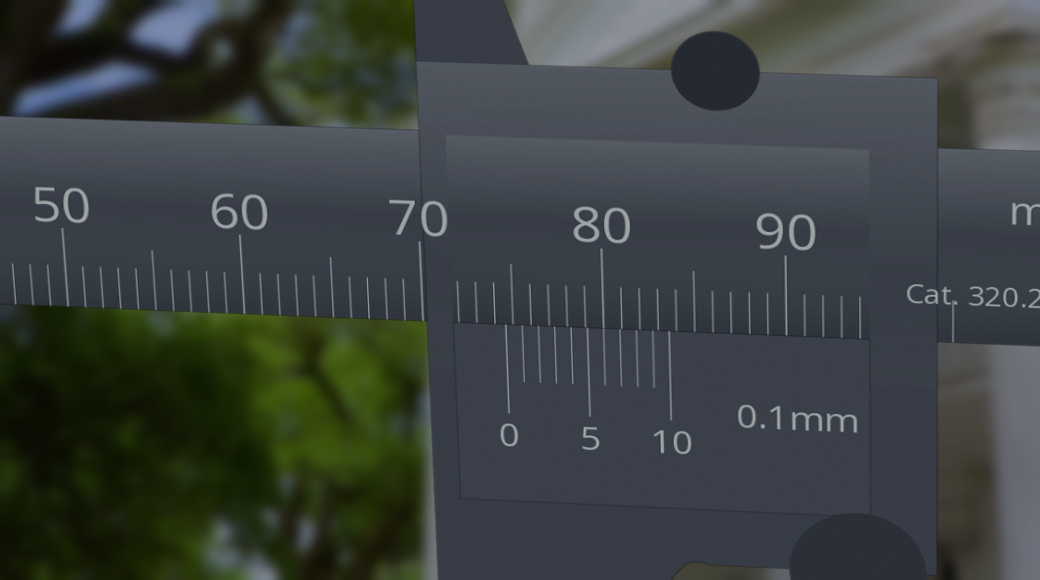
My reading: 74.6 mm
